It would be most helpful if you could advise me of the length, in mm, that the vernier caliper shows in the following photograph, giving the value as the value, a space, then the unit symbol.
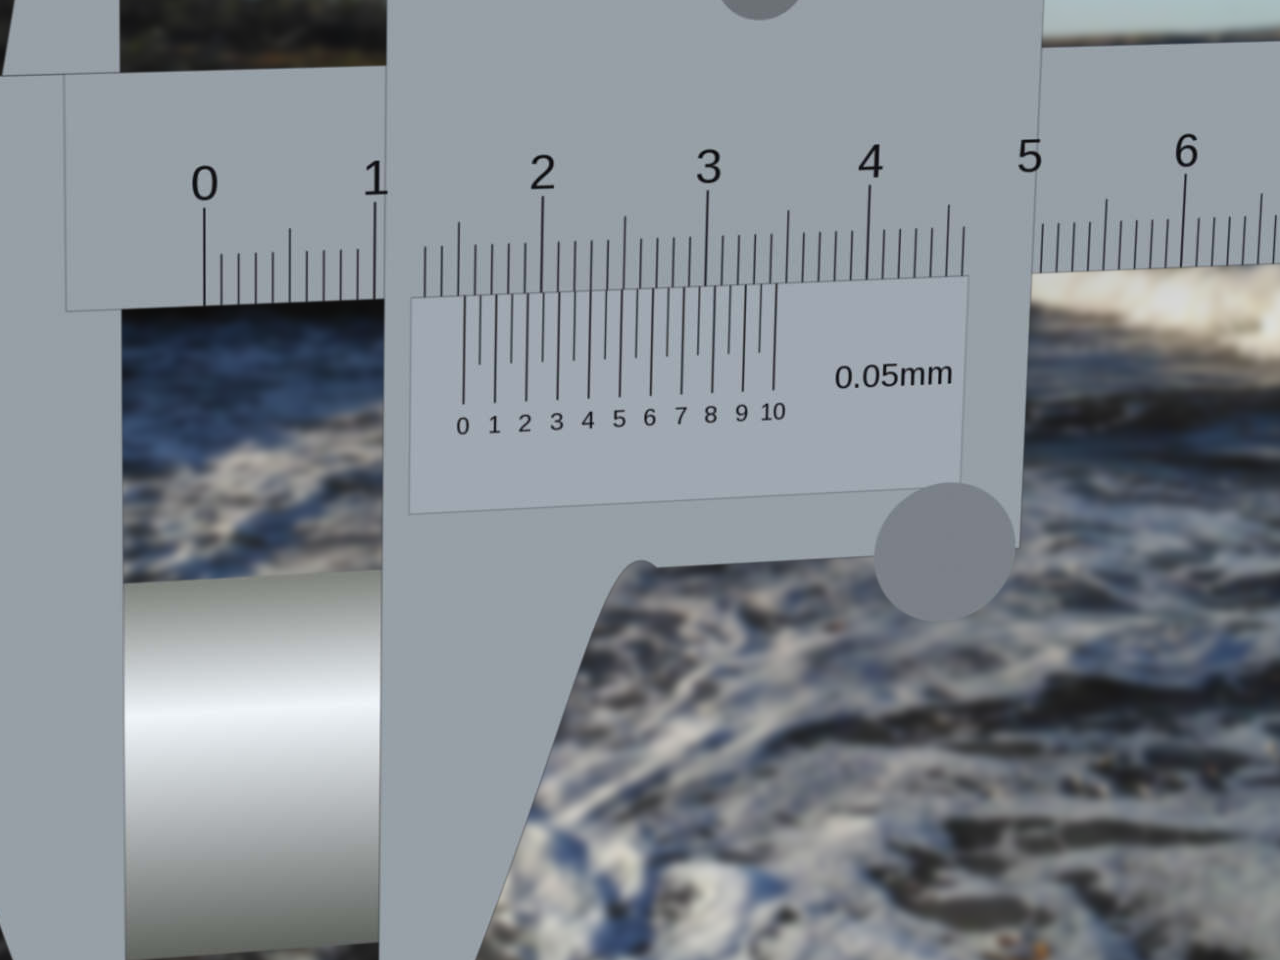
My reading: 15.4 mm
